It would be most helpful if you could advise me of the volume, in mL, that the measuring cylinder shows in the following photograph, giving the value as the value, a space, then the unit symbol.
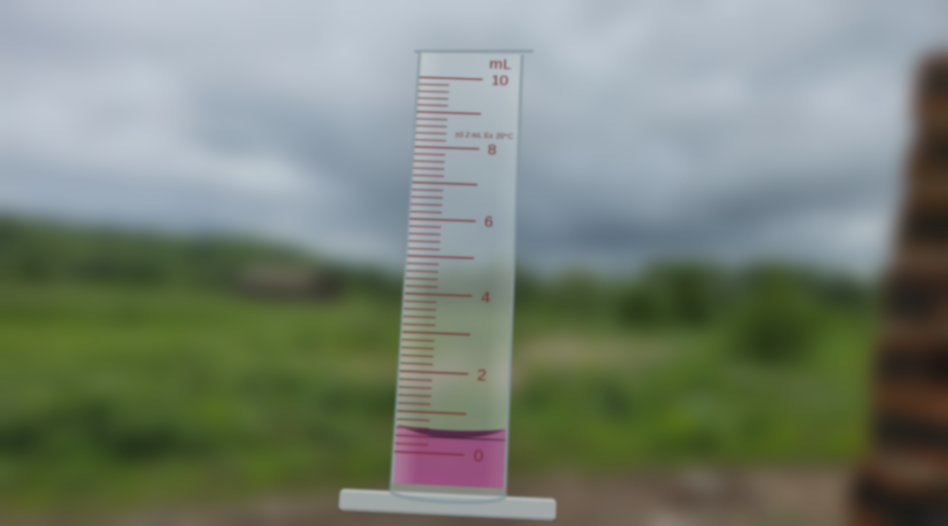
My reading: 0.4 mL
